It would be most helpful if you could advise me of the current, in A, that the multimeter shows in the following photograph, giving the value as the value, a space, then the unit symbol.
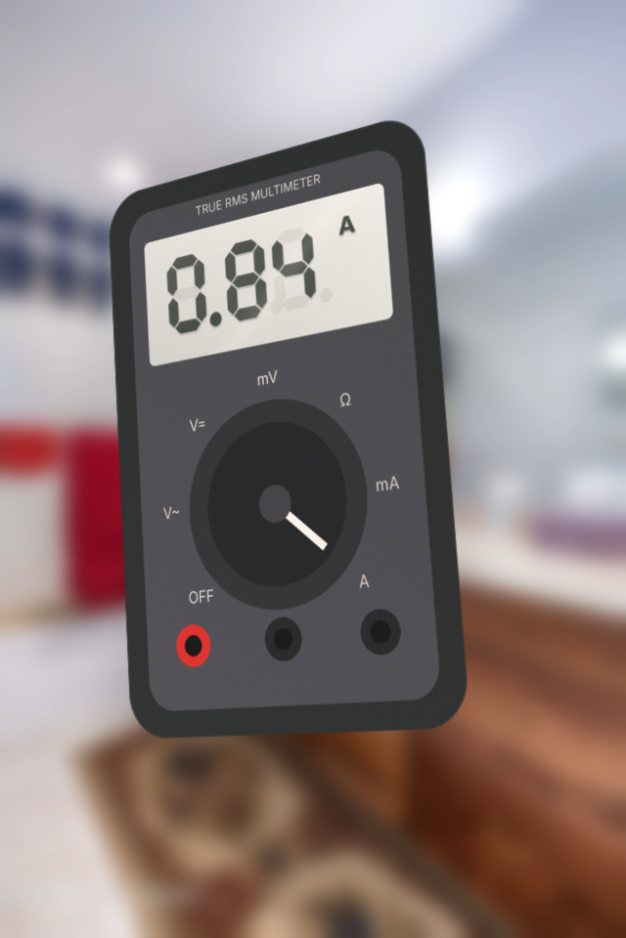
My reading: 0.84 A
